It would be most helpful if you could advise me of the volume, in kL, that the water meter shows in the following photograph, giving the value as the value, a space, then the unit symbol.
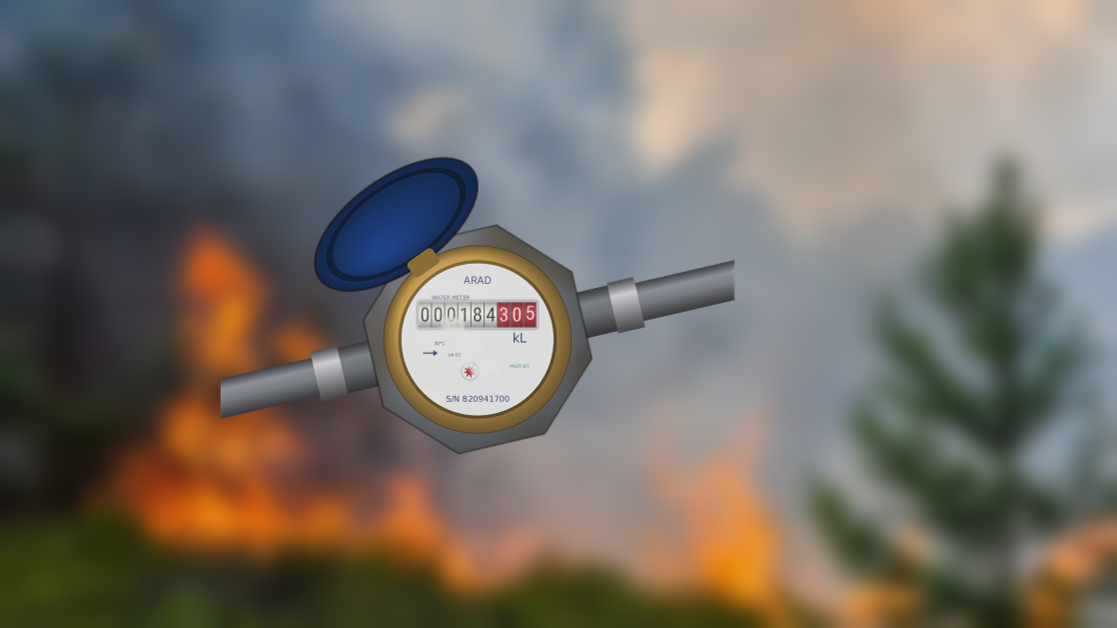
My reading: 184.305 kL
